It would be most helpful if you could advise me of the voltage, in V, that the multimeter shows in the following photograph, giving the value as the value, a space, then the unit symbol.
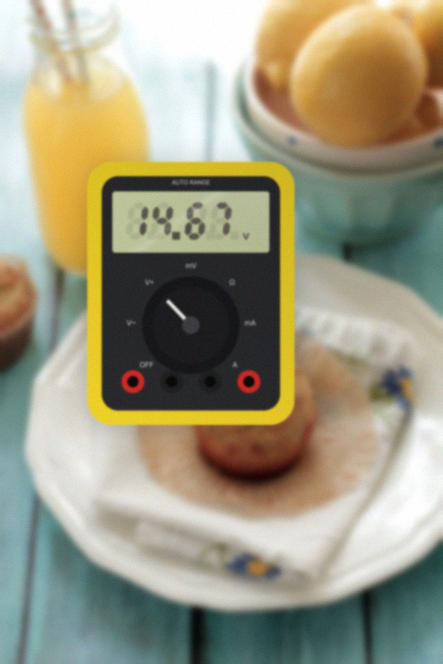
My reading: 14.67 V
